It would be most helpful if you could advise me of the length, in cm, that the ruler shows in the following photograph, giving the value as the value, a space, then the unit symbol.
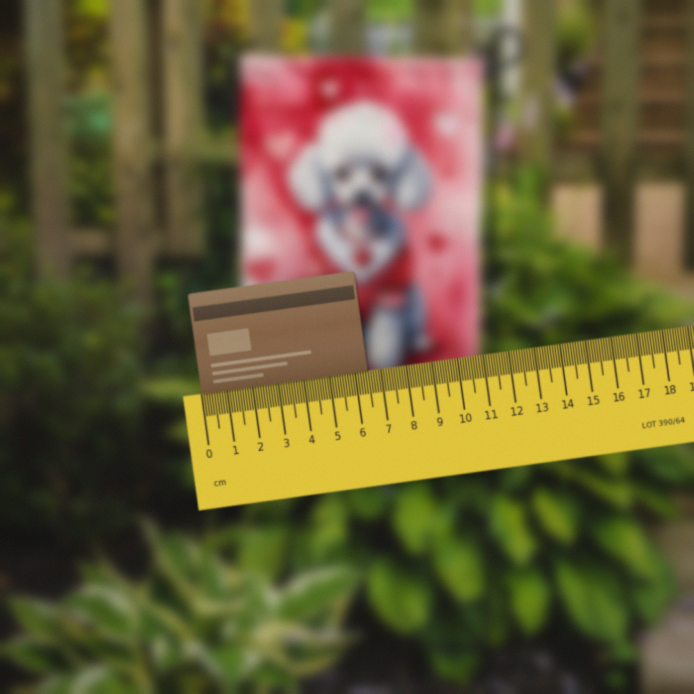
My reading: 6.5 cm
